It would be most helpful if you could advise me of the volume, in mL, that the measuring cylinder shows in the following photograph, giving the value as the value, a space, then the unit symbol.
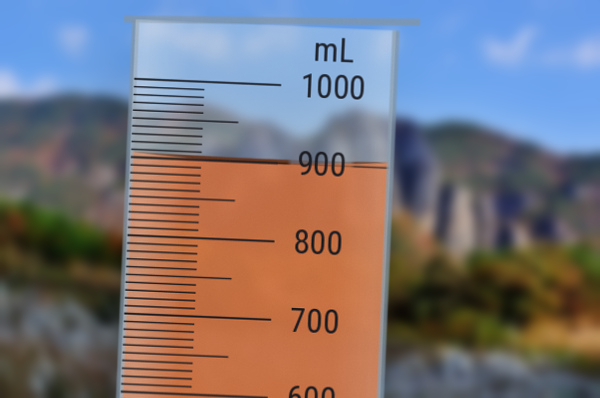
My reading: 900 mL
